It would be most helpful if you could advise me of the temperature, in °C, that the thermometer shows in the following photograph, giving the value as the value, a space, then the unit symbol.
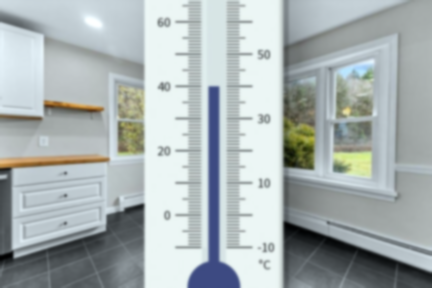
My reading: 40 °C
